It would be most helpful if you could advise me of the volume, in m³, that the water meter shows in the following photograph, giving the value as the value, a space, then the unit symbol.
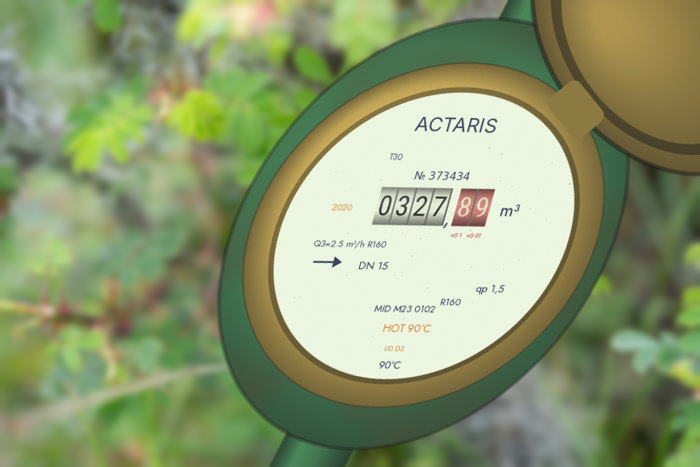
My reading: 327.89 m³
